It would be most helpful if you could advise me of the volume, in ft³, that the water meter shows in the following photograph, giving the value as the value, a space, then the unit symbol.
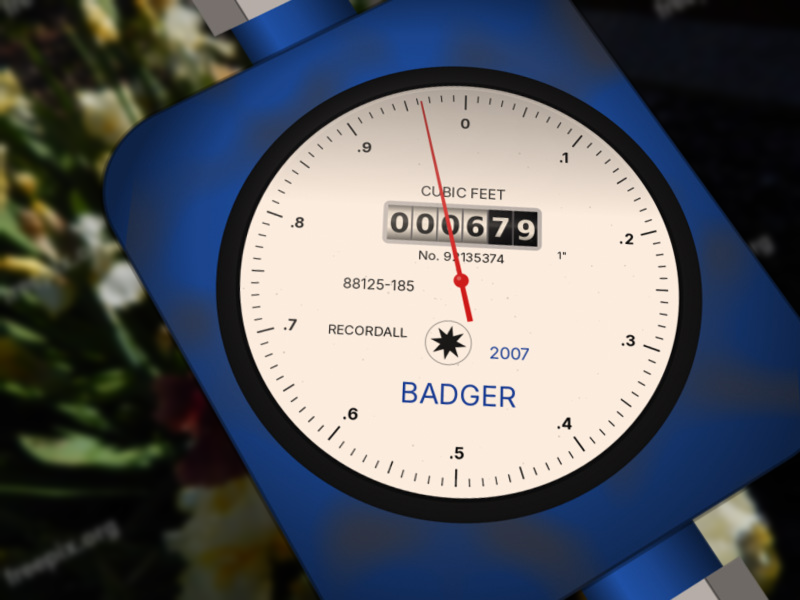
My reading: 678.96 ft³
